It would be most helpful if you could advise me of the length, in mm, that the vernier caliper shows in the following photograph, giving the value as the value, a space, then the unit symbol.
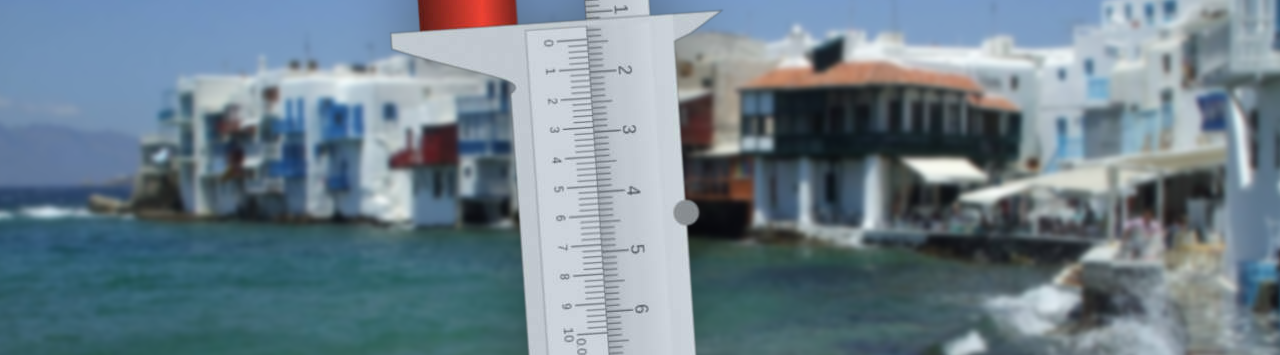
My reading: 14.5 mm
